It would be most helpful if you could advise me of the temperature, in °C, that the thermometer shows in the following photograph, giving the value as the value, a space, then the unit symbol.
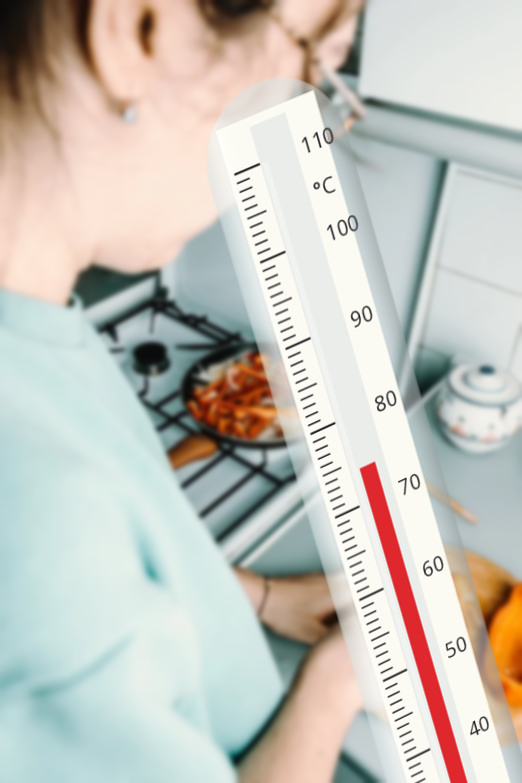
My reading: 74 °C
